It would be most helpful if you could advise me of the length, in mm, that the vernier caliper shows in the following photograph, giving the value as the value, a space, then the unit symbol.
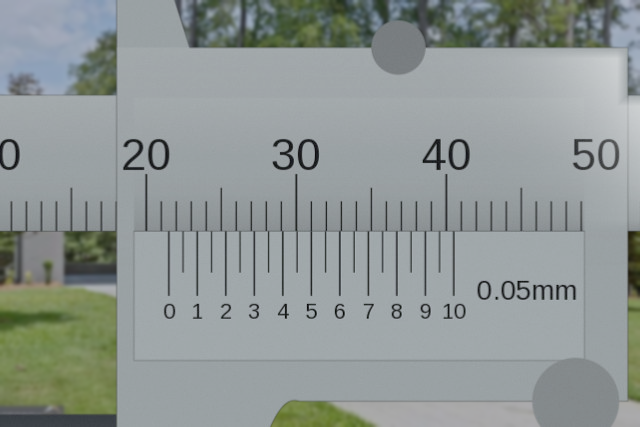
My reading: 21.5 mm
